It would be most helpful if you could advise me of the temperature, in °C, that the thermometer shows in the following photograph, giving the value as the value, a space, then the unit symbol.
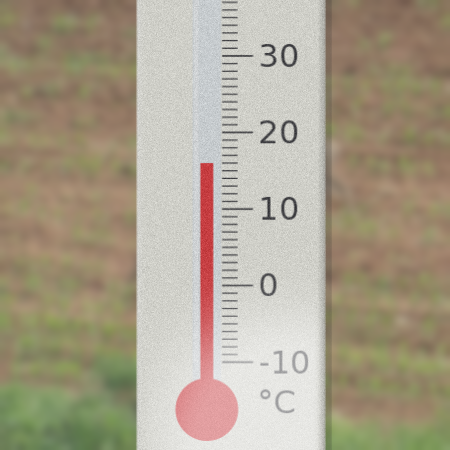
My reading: 16 °C
